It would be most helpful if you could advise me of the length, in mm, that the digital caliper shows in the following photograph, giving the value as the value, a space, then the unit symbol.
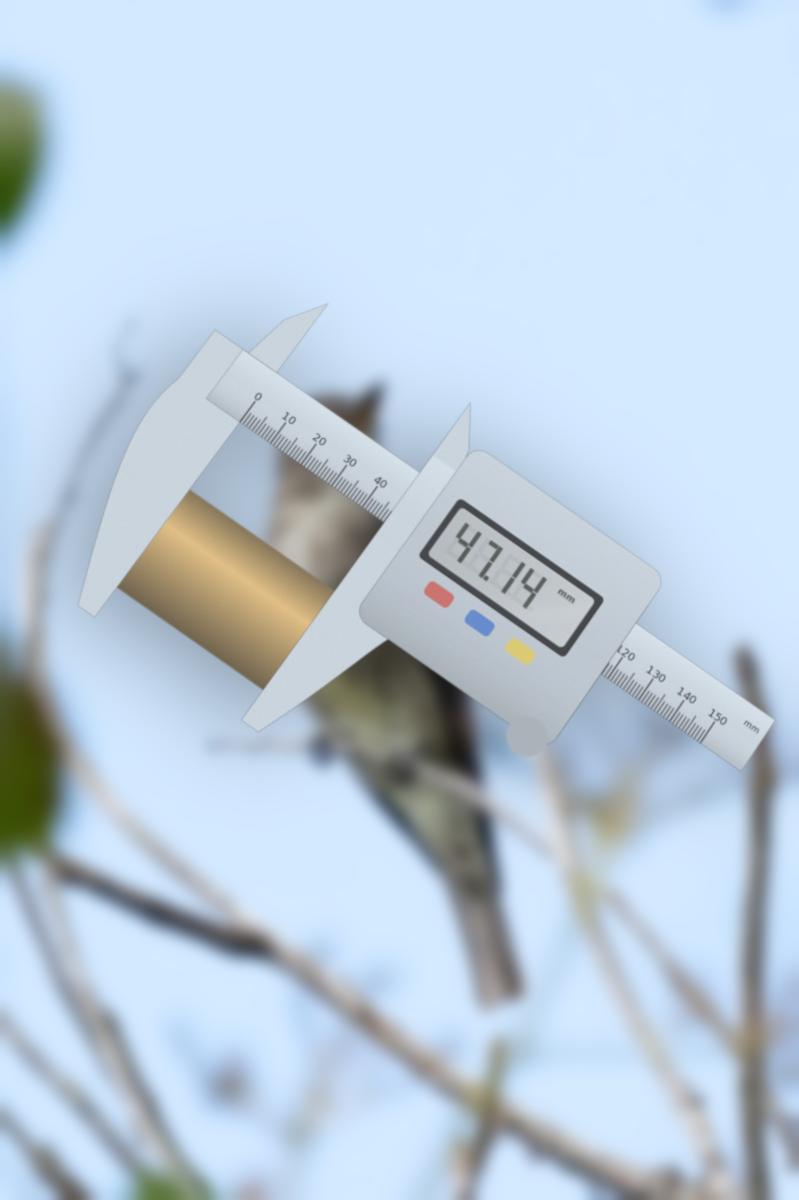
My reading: 47.14 mm
